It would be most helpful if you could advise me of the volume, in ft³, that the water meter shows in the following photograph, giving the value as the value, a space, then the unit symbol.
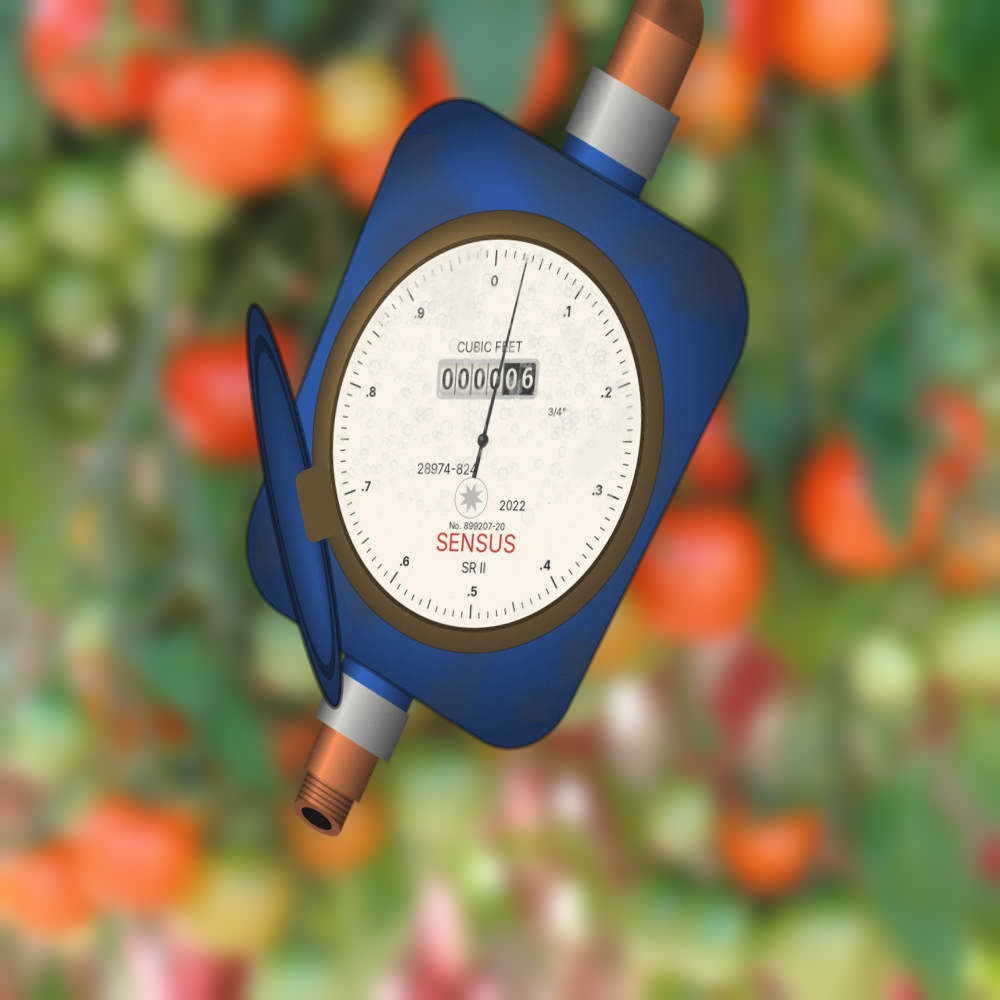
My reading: 6.03 ft³
